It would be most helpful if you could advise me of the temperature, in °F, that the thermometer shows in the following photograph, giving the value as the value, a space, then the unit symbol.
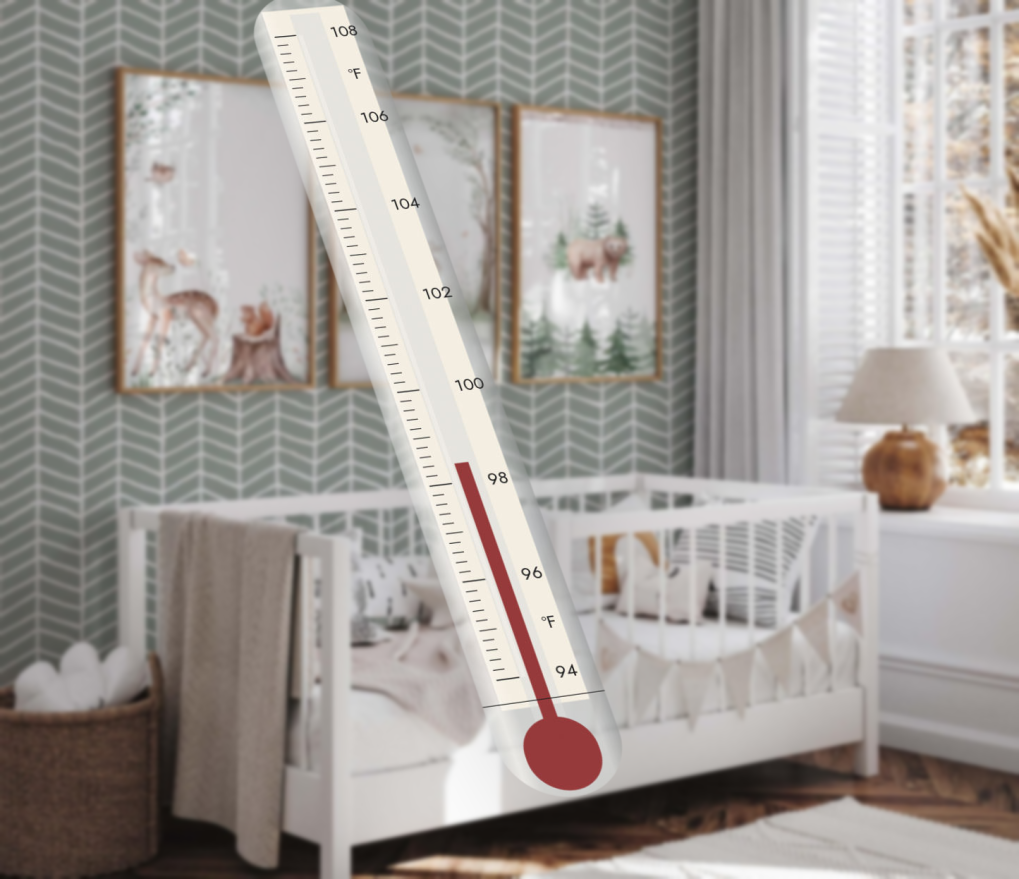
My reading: 98.4 °F
